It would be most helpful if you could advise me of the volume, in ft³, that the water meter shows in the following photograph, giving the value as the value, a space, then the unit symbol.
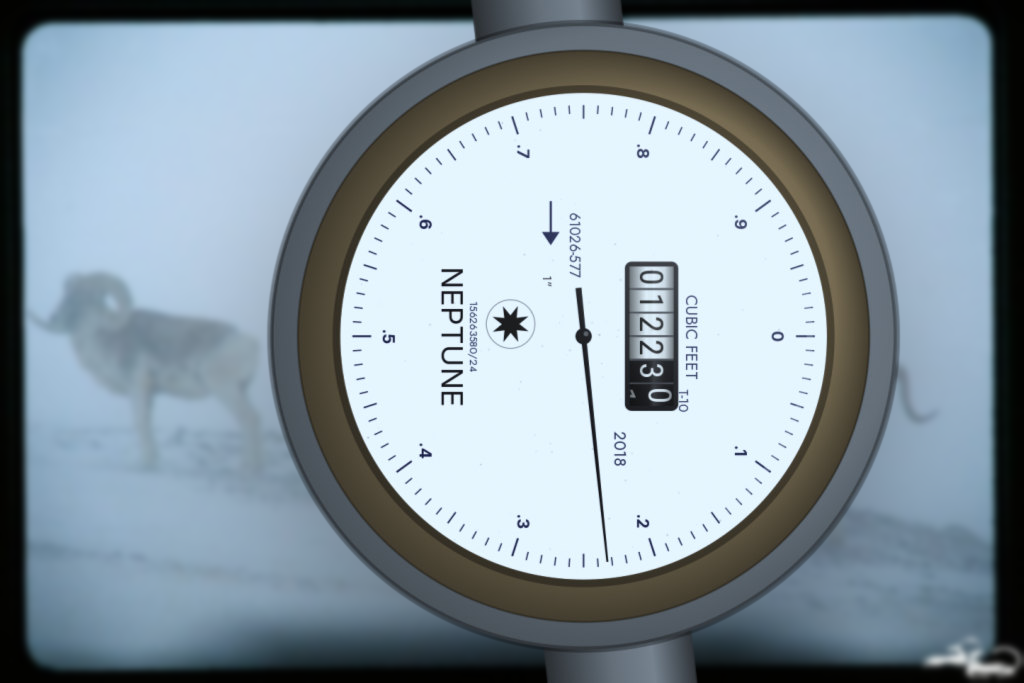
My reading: 12230.23 ft³
